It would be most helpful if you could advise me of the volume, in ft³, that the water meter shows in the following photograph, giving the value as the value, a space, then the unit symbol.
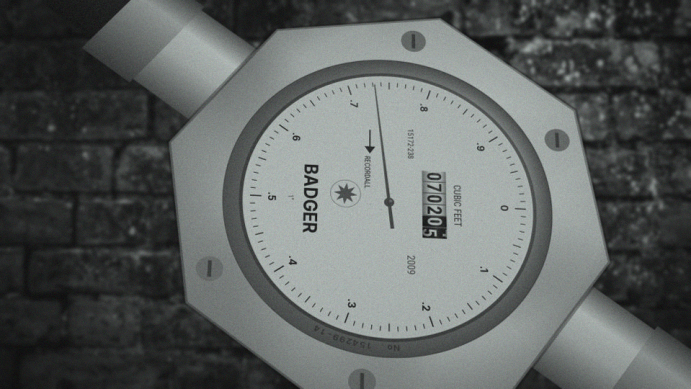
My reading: 70204.73 ft³
